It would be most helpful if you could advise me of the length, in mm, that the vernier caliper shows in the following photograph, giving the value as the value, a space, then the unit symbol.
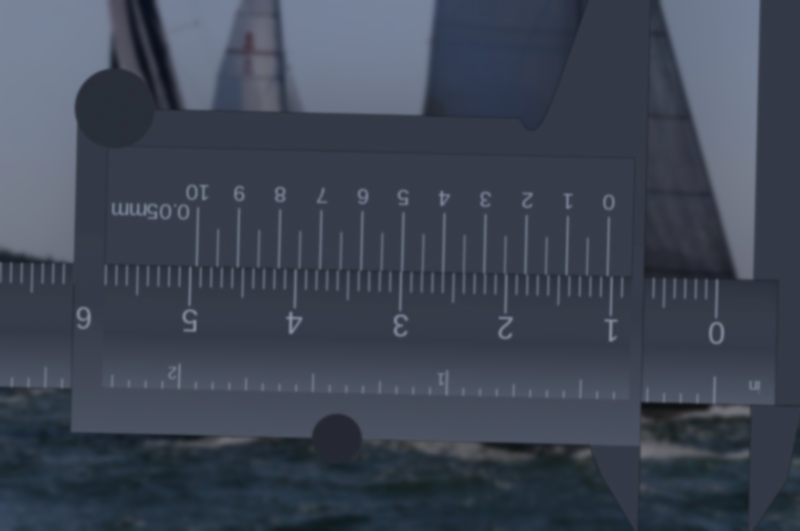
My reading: 10.4 mm
